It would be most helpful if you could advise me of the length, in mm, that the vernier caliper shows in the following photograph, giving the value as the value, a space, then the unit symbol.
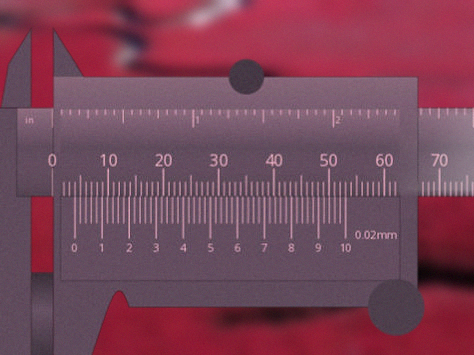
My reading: 4.0 mm
